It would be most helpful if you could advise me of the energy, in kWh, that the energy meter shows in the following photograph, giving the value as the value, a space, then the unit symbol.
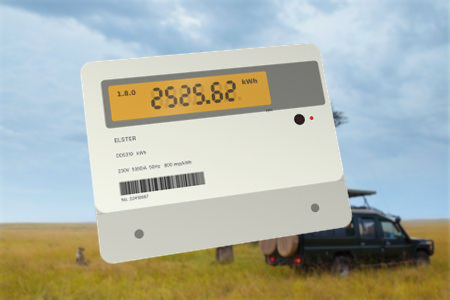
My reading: 2525.62 kWh
